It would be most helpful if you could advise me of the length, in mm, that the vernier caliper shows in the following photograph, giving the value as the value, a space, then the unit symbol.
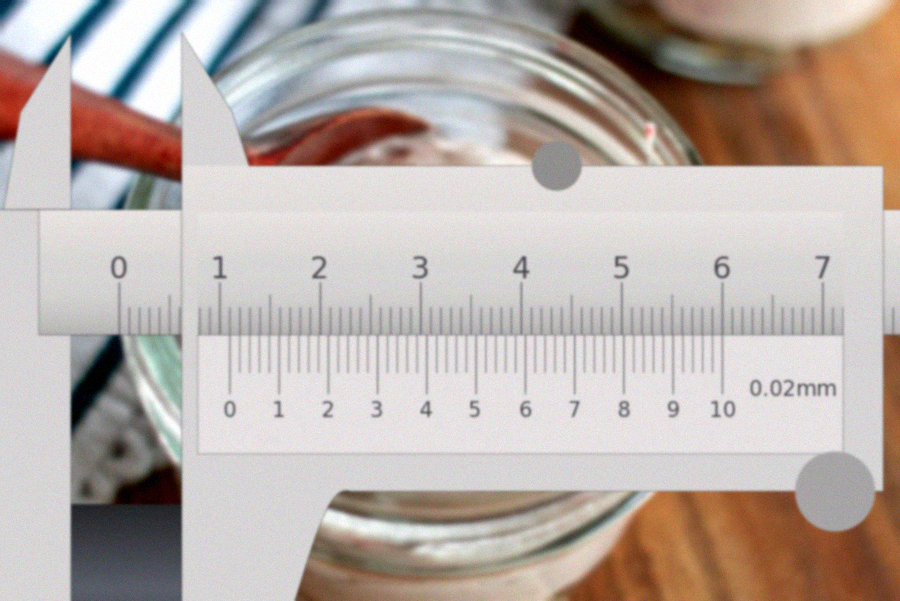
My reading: 11.0 mm
